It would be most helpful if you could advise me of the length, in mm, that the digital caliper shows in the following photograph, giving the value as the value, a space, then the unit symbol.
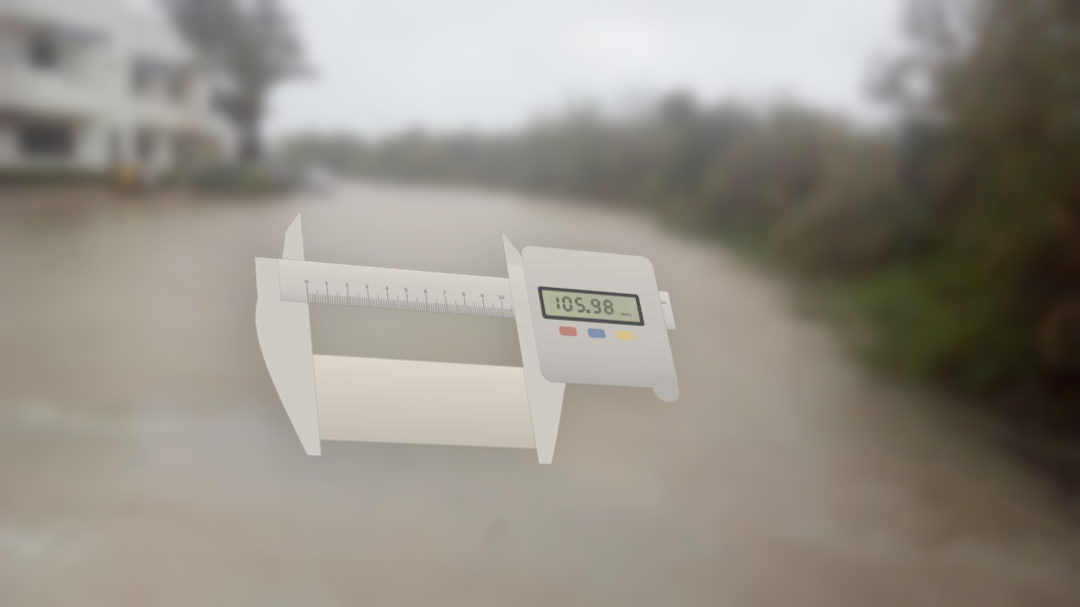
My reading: 105.98 mm
